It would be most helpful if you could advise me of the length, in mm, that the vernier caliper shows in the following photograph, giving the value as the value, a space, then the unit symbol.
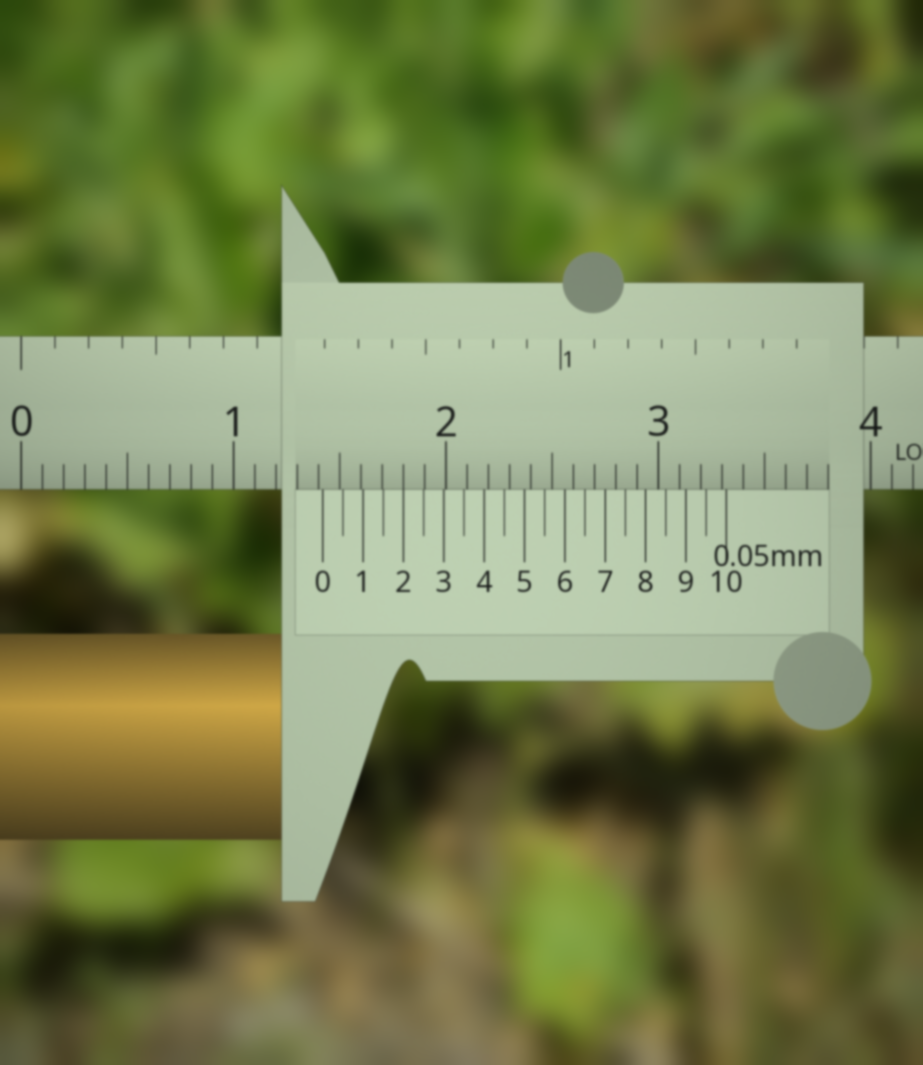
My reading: 14.2 mm
